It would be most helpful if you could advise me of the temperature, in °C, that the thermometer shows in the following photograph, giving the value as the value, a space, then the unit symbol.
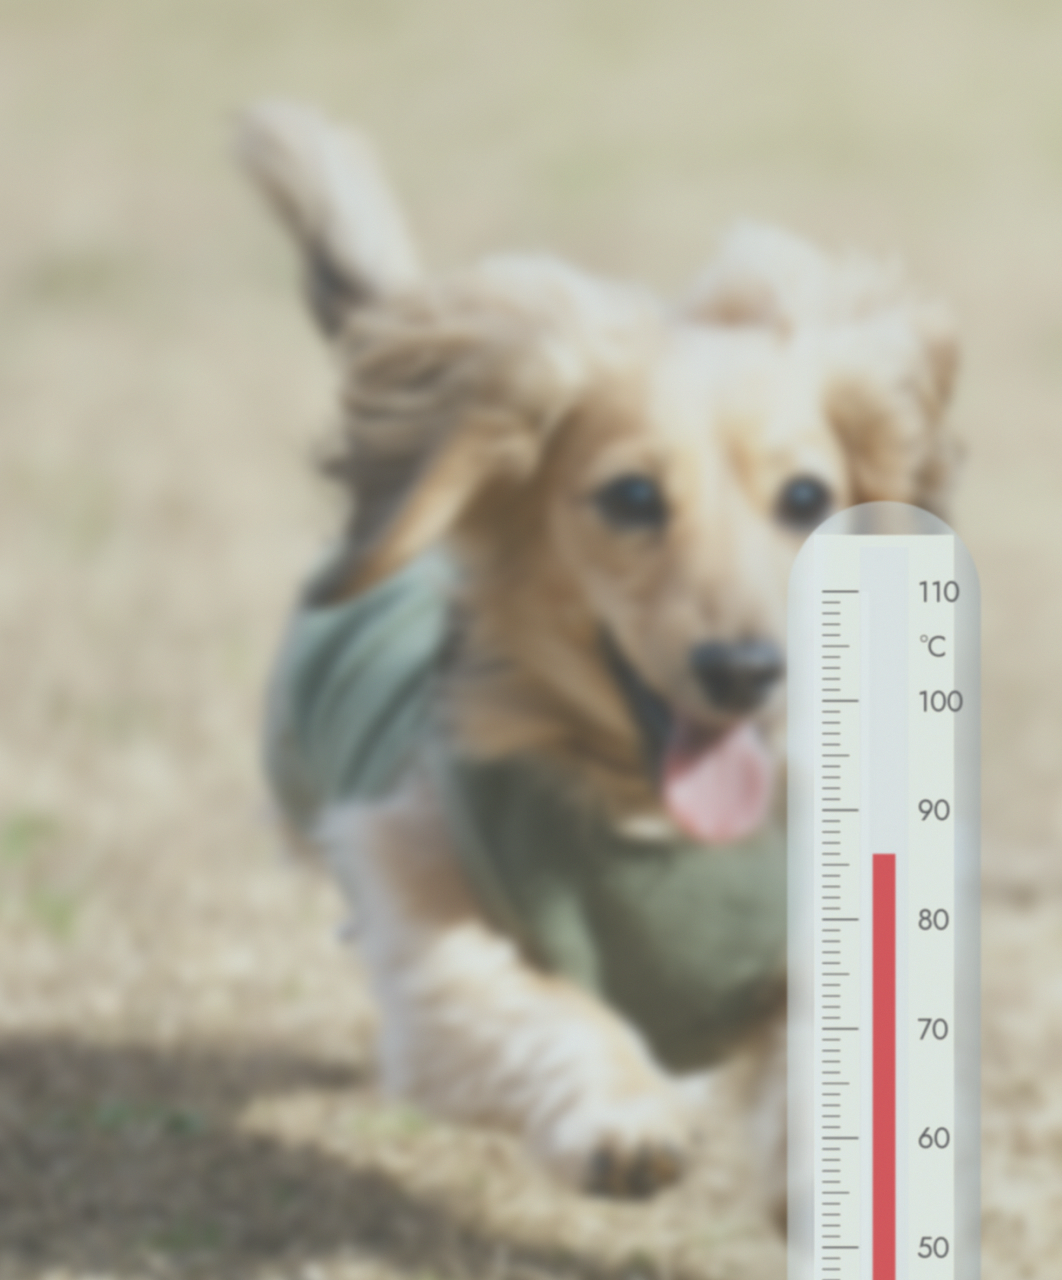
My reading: 86 °C
